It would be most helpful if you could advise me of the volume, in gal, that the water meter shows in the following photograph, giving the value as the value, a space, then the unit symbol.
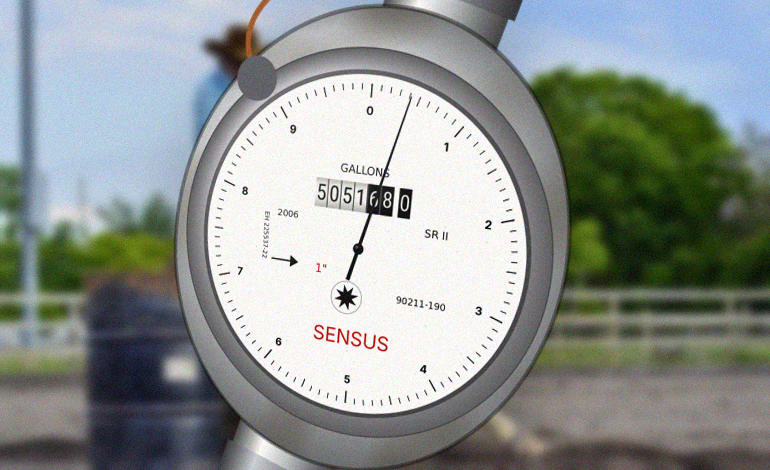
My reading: 5051680.4 gal
